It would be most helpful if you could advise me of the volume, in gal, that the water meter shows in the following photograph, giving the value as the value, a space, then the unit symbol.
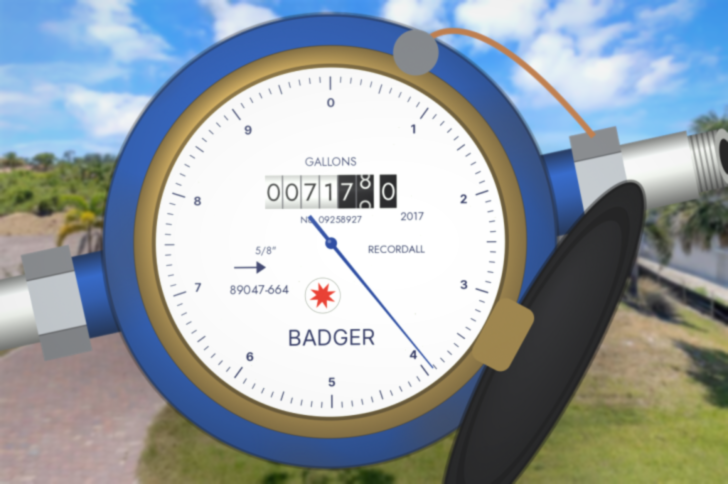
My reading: 71783.9 gal
